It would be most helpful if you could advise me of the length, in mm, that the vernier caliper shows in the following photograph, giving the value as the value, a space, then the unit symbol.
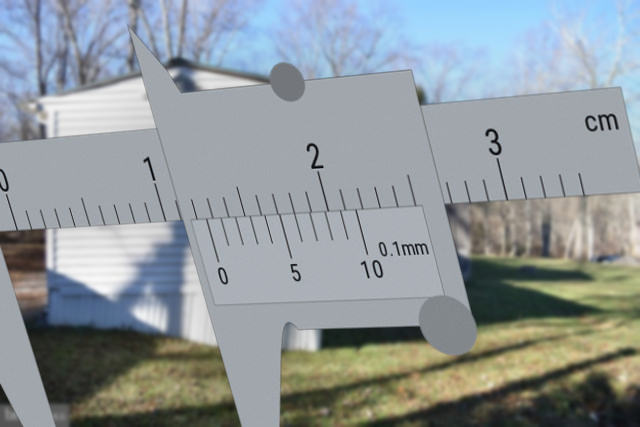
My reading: 12.6 mm
